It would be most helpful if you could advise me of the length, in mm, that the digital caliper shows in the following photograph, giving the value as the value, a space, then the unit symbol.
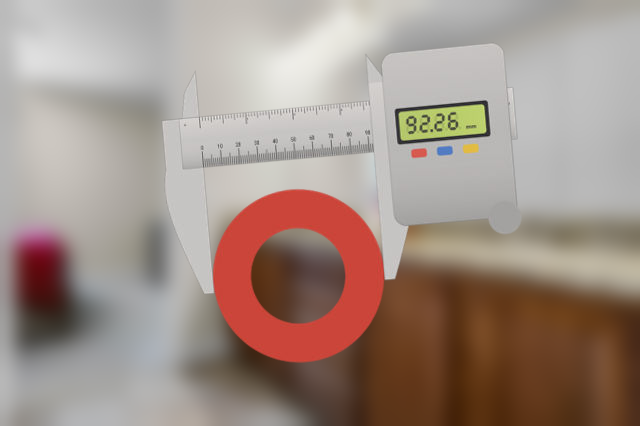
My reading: 92.26 mm
